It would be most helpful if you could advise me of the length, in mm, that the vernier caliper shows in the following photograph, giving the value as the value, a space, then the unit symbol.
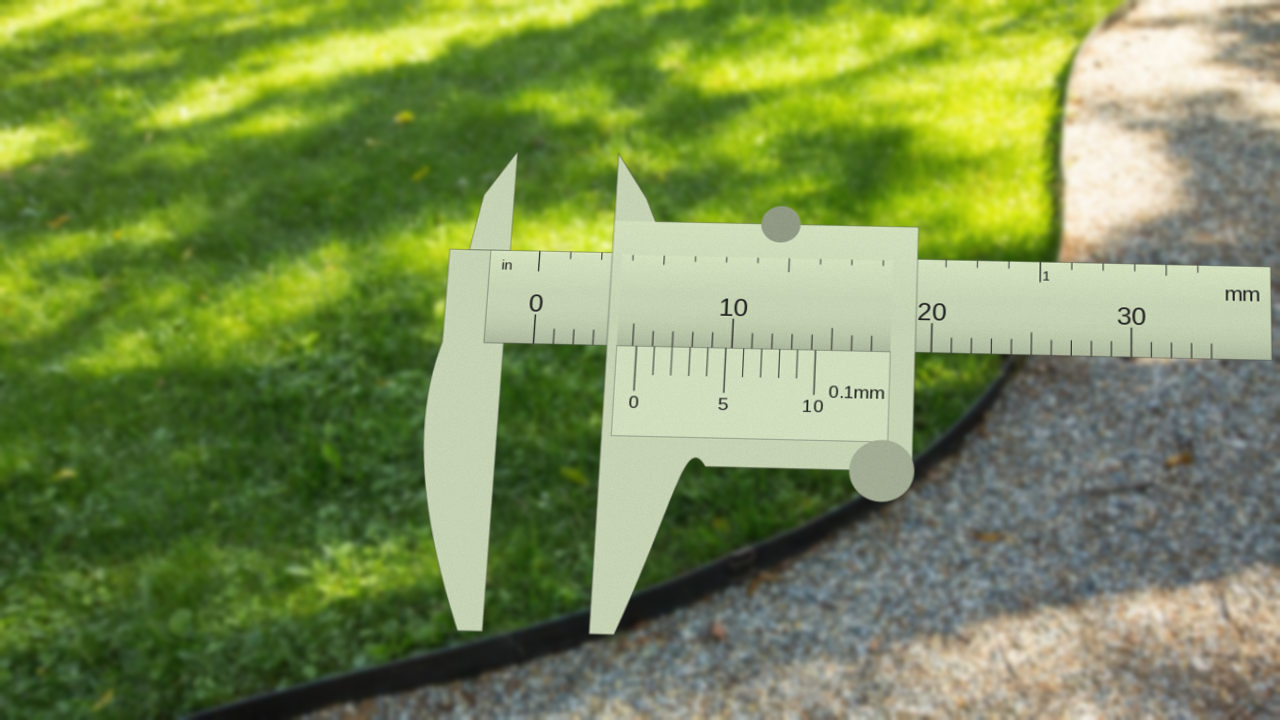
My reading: 5.2 mm
